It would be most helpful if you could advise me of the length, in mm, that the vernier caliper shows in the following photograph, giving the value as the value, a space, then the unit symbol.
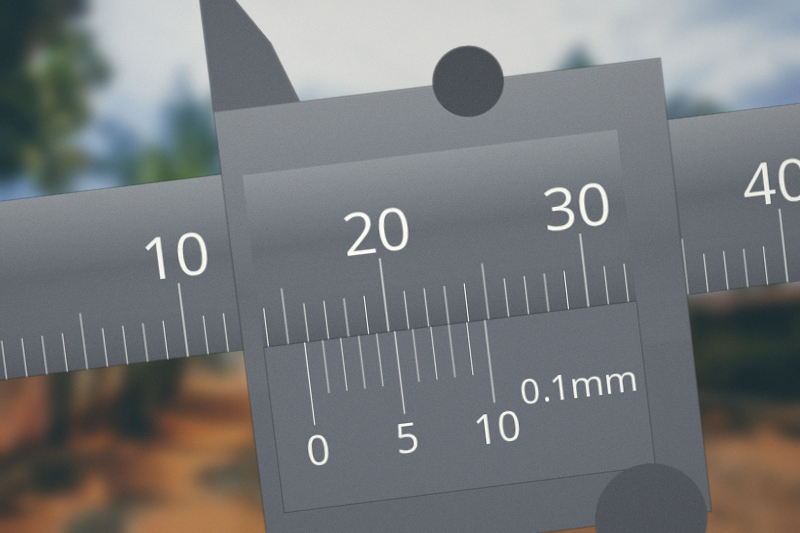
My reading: 15.8 mm
